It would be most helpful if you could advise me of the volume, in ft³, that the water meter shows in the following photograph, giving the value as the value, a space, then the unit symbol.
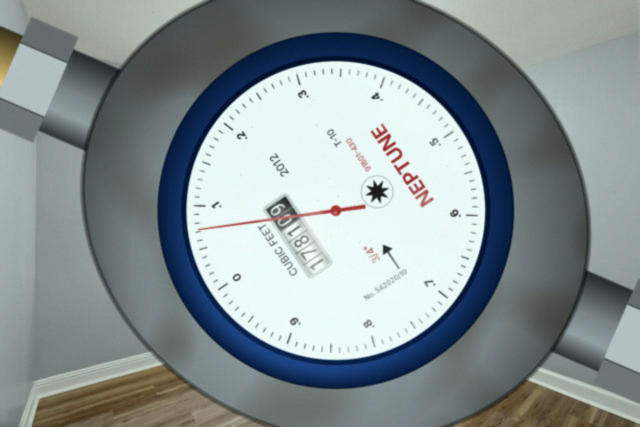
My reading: 178109.07 ft³
